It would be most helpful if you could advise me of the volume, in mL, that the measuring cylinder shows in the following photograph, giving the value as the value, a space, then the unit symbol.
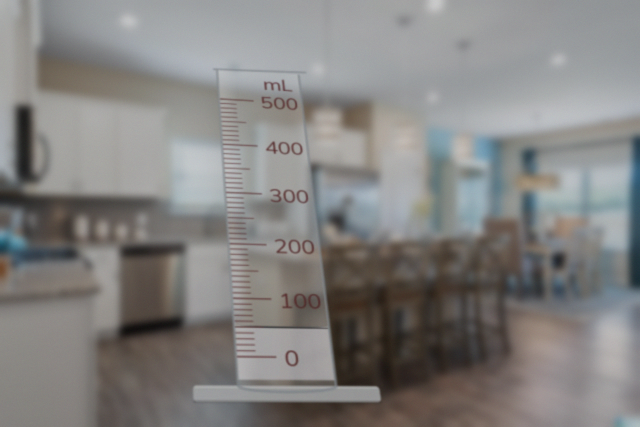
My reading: 50 mL
